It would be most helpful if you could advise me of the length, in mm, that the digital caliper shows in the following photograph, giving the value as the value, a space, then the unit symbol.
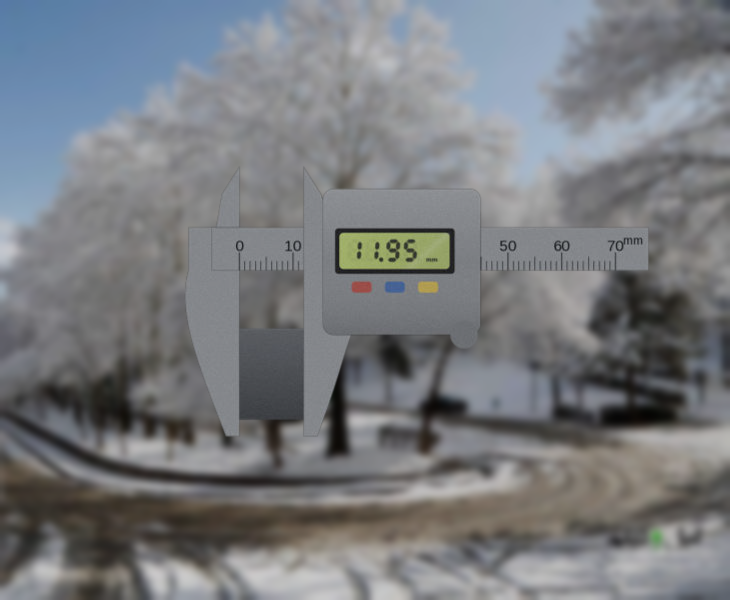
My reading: 11.95 mm
